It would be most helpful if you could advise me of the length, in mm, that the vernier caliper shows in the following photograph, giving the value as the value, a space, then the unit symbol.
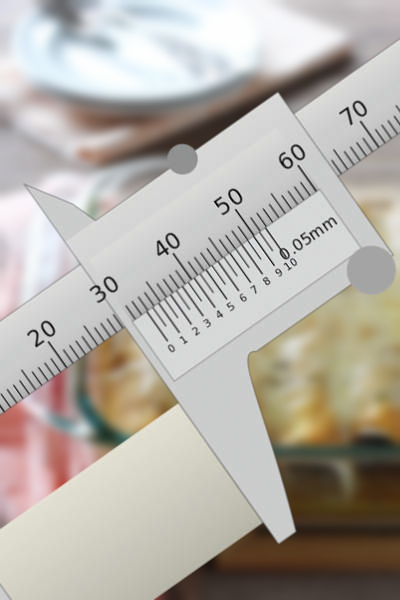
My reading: 32.8 mm
